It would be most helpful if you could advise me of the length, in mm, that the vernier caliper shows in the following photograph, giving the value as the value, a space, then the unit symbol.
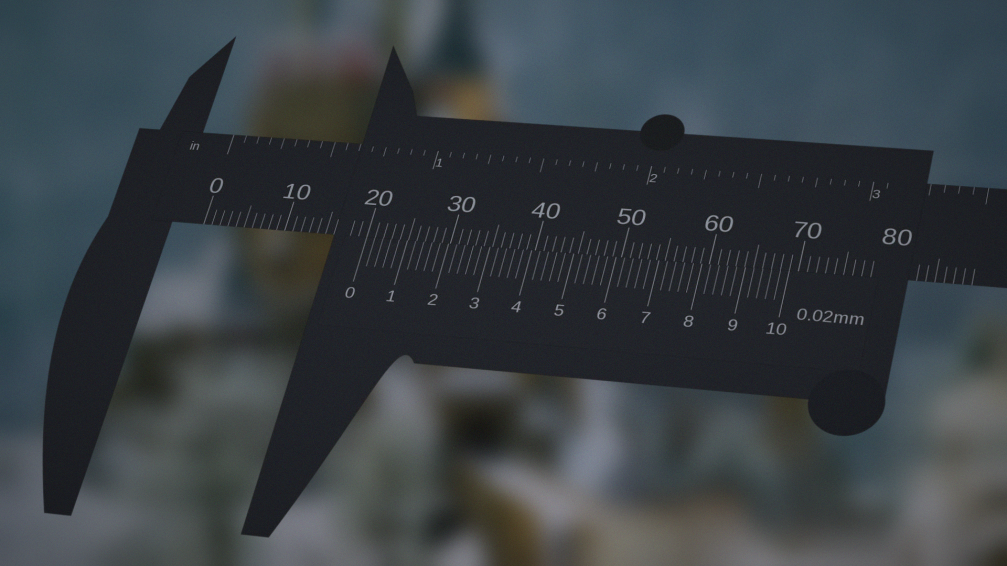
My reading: 20.0 mm
